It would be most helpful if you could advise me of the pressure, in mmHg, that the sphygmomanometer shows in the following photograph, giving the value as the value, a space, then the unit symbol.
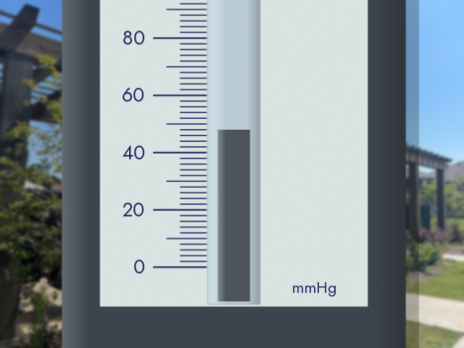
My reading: 48 mmHg
